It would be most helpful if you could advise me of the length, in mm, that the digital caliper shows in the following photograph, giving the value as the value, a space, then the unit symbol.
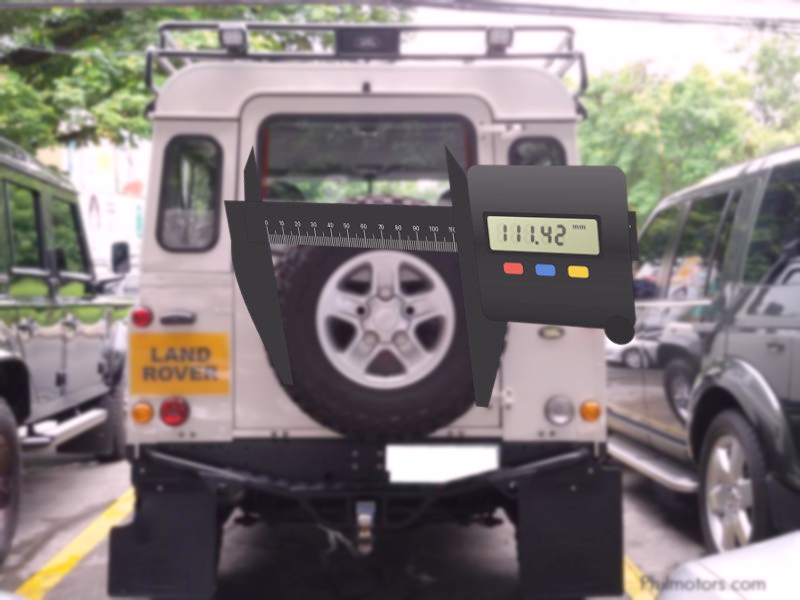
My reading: 111.42 mm
